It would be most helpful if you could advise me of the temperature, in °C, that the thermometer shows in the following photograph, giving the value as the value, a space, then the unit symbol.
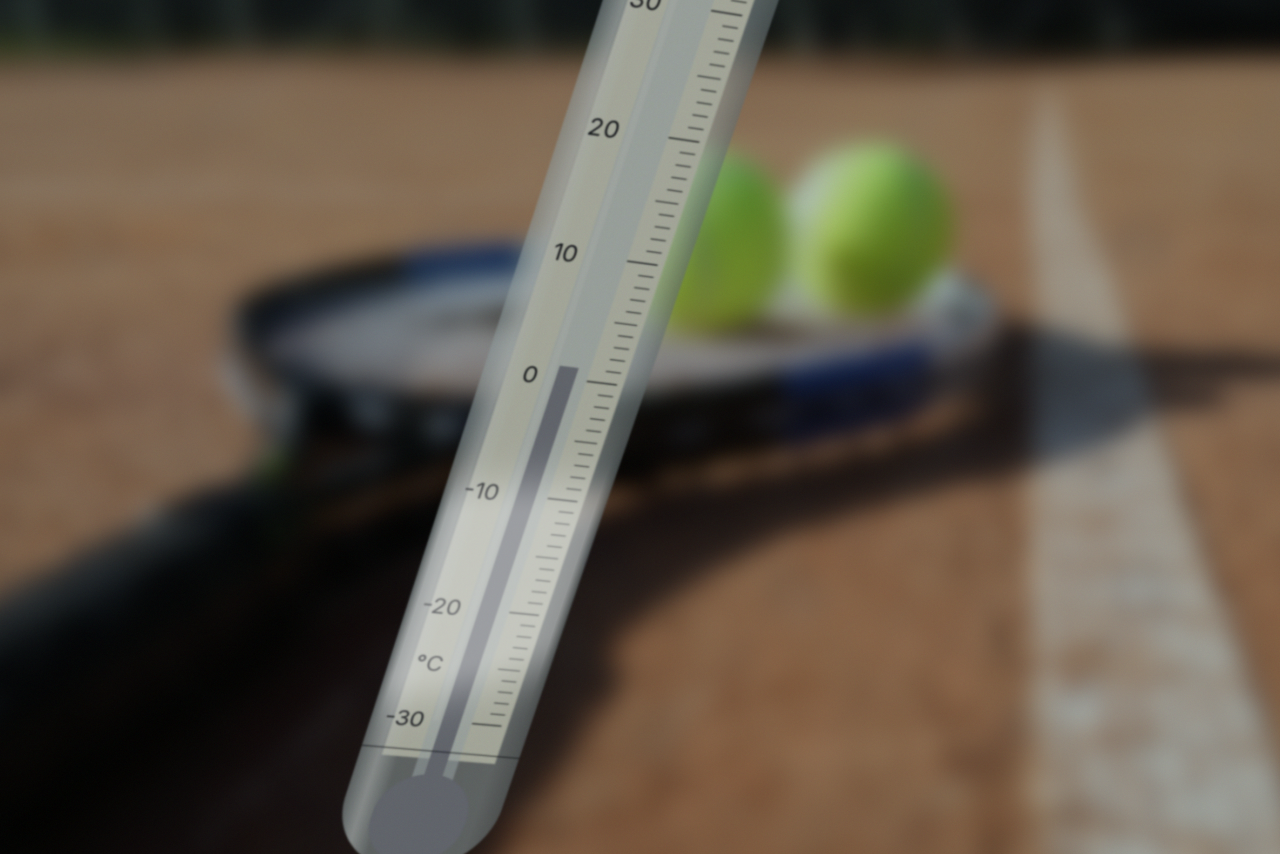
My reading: 1 °C
